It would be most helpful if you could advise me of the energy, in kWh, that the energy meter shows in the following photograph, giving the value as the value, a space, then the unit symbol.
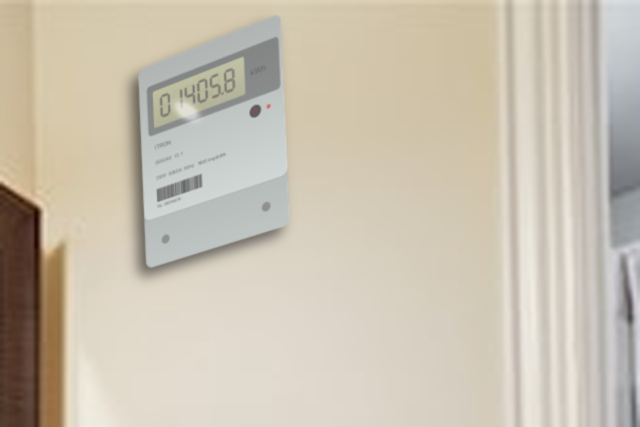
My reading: 1405.8 kWh
